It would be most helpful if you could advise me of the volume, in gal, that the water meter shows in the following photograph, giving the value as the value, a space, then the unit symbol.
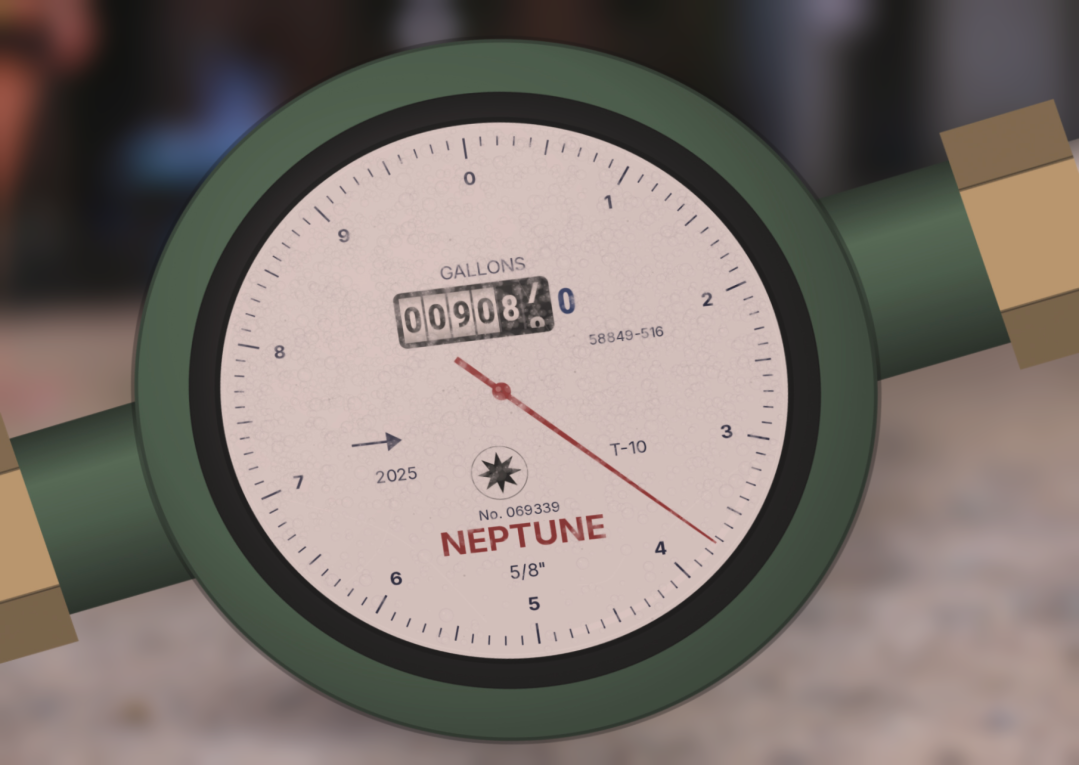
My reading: 90873.7 gal
